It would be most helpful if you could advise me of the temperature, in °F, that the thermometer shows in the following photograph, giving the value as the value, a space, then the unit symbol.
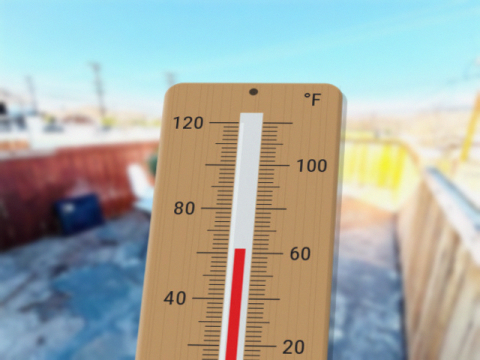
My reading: 62 °F
